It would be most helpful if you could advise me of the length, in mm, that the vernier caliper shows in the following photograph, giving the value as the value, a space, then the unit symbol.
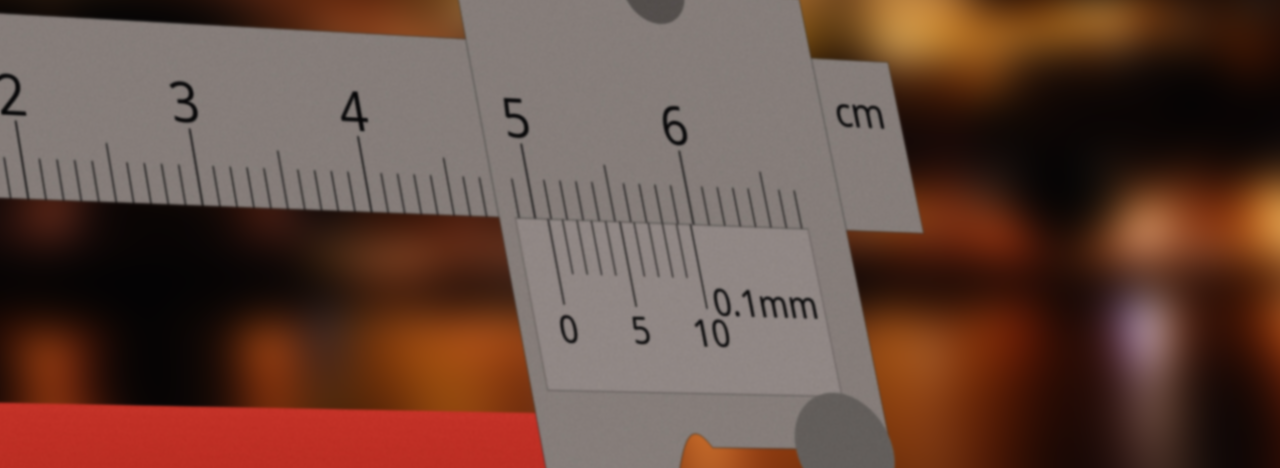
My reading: 50.8 mm
